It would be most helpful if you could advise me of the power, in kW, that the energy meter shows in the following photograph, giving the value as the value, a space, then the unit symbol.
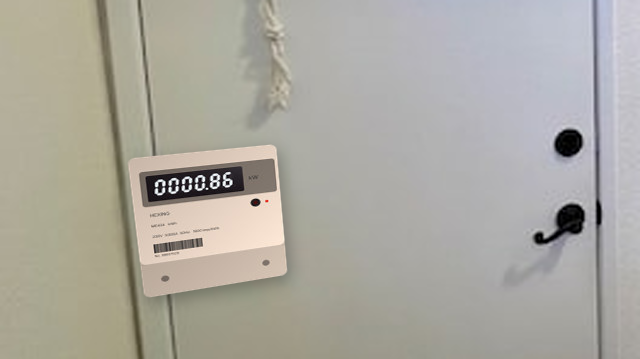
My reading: 0.86 kW
